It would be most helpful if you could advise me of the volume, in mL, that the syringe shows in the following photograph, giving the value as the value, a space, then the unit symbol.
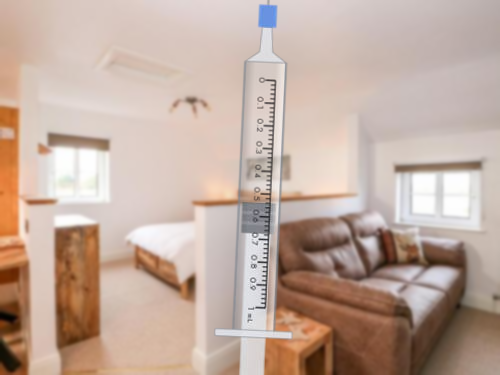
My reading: 0.54 mL
